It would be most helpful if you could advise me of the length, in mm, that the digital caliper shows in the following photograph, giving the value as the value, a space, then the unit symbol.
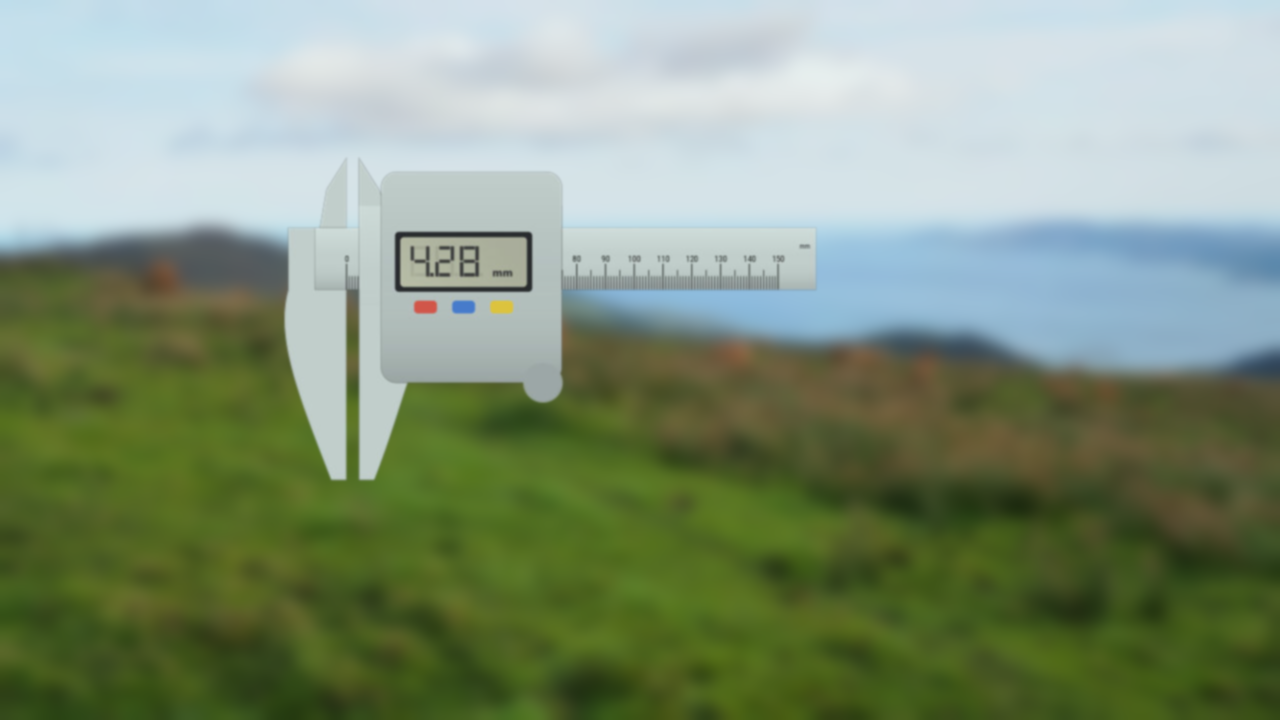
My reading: 4.28 mm
